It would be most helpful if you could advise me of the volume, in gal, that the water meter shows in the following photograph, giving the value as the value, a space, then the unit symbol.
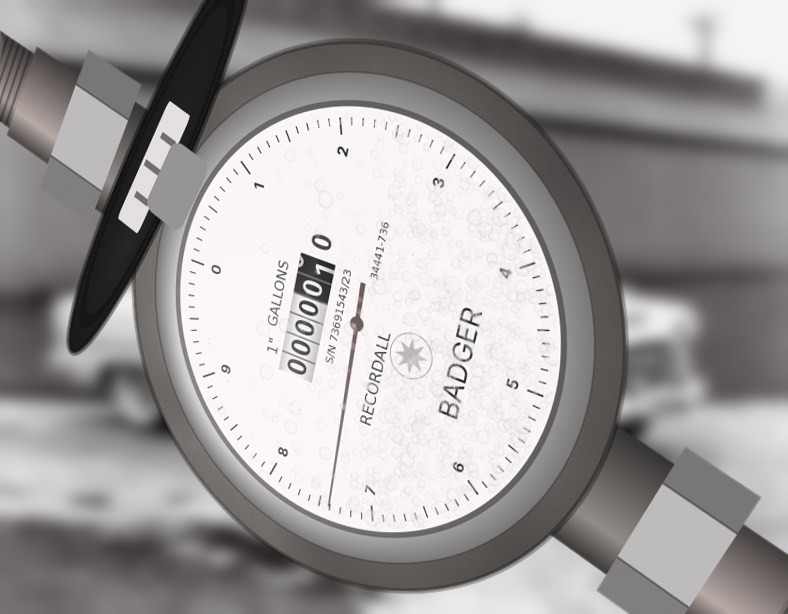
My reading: 7.4 gal
